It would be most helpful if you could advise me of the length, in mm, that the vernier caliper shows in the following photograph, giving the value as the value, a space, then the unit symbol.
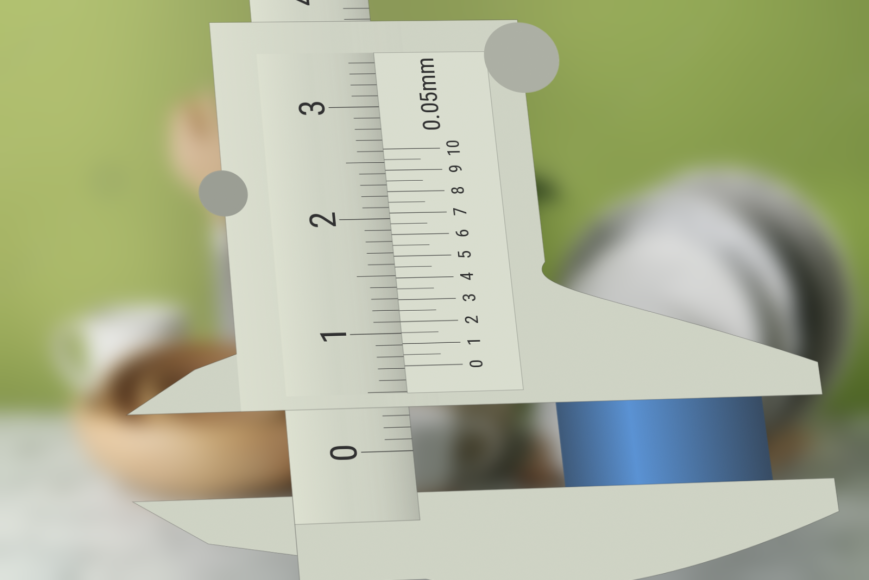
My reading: 7.2 mm
